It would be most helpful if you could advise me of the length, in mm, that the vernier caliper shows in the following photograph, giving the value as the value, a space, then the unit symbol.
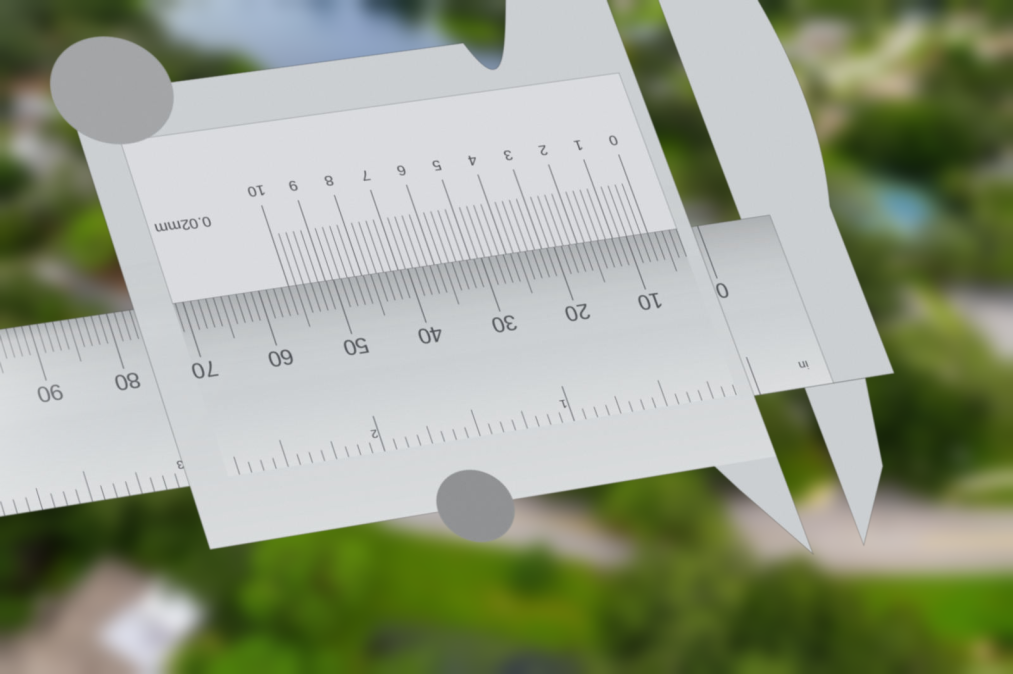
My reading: 7.0 mm
